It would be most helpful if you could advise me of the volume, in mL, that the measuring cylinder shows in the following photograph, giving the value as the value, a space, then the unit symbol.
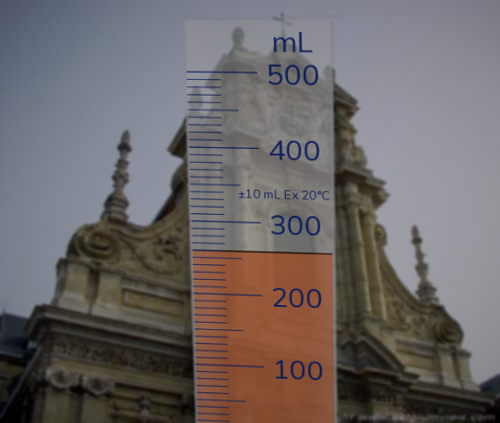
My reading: 260 mL
